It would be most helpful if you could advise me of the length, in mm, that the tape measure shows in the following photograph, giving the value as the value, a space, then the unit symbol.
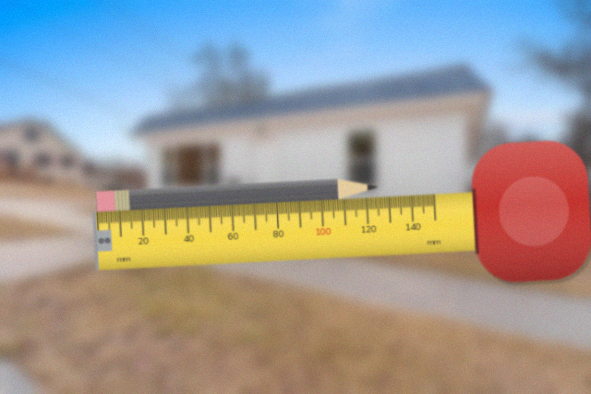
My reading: 125 mm
